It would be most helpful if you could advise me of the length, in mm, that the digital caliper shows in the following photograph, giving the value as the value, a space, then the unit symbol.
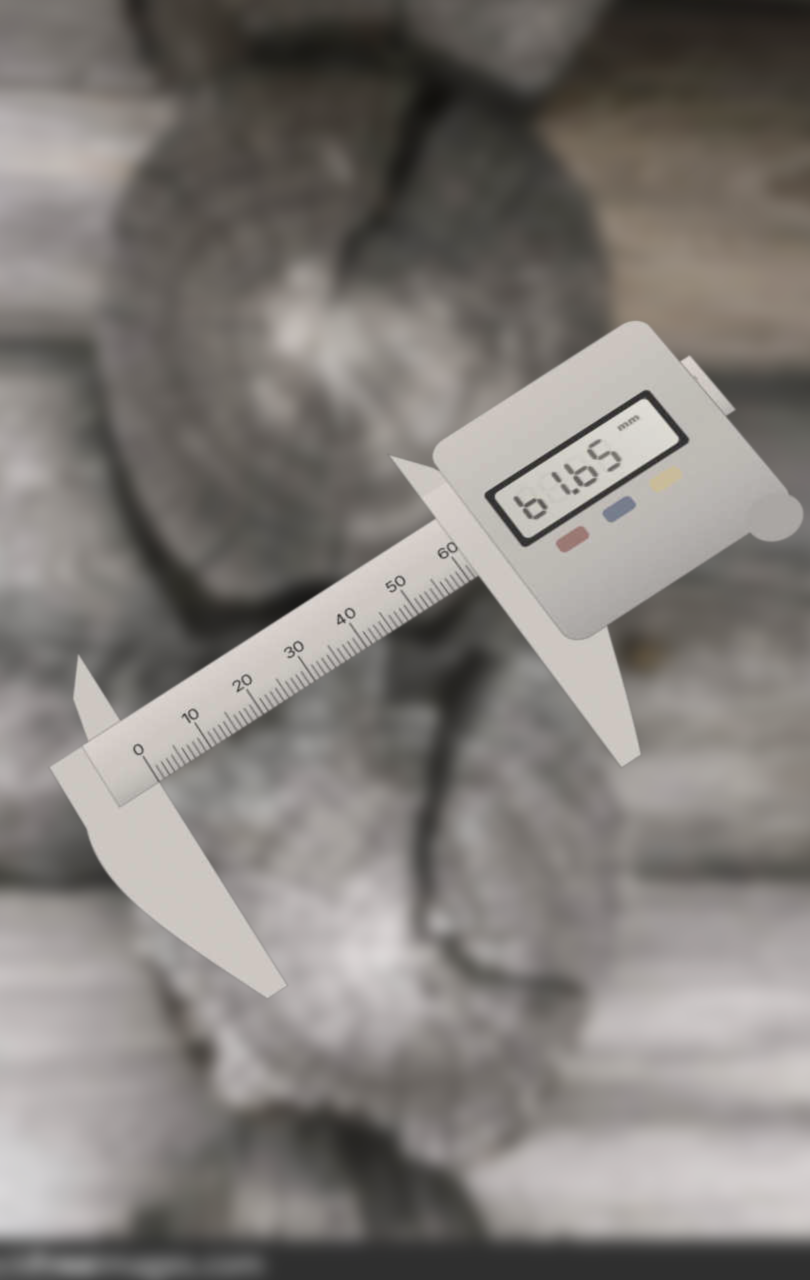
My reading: 61.65 mm
